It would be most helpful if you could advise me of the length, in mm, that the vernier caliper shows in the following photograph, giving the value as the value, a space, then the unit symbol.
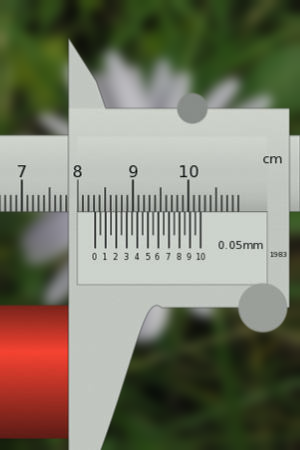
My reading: 83.2 mm
